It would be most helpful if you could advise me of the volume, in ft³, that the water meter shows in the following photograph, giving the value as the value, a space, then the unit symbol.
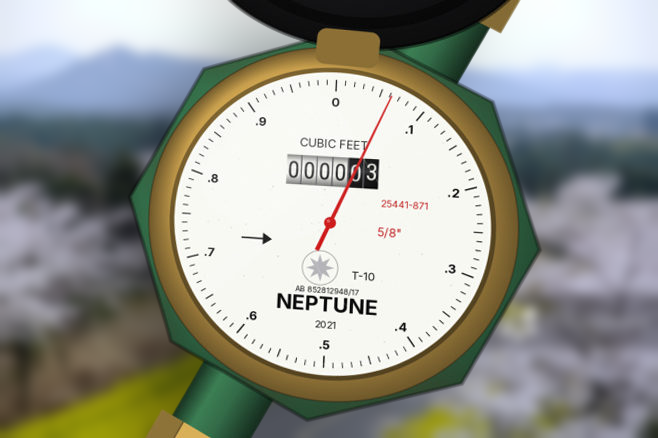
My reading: 3.06 ft³
